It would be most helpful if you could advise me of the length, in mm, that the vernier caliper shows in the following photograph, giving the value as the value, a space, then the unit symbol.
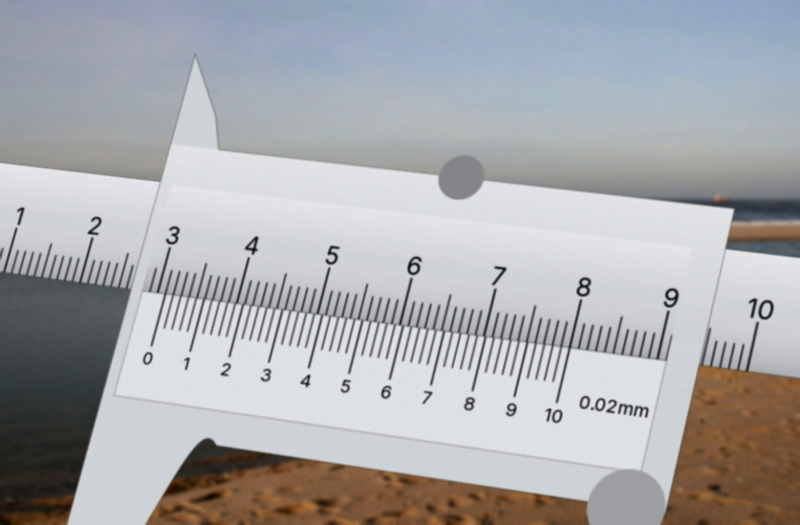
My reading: 31.0 mm
